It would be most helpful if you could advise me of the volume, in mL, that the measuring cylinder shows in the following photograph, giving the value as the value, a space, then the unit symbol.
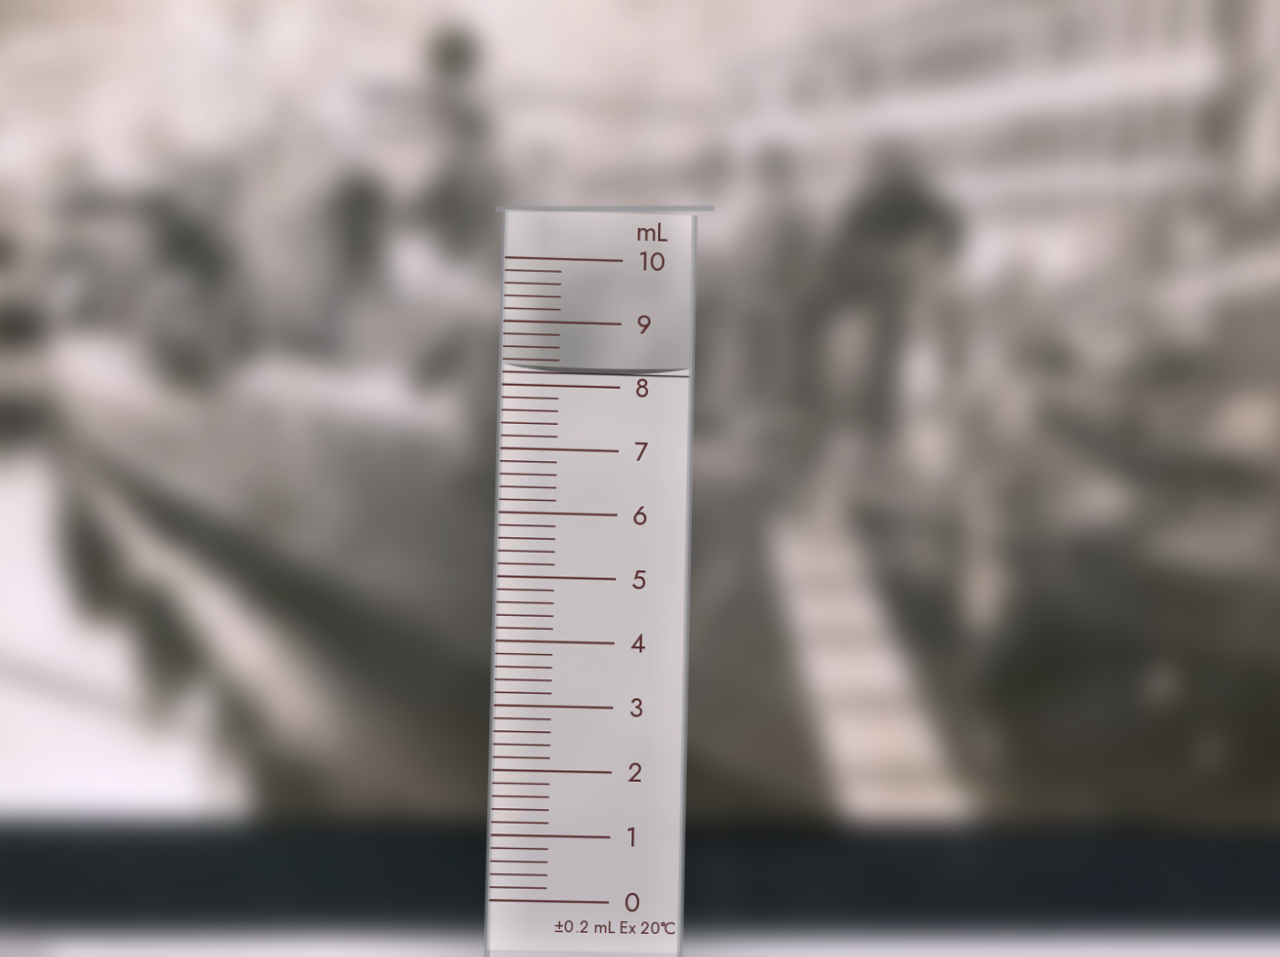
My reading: 8.2 mL
